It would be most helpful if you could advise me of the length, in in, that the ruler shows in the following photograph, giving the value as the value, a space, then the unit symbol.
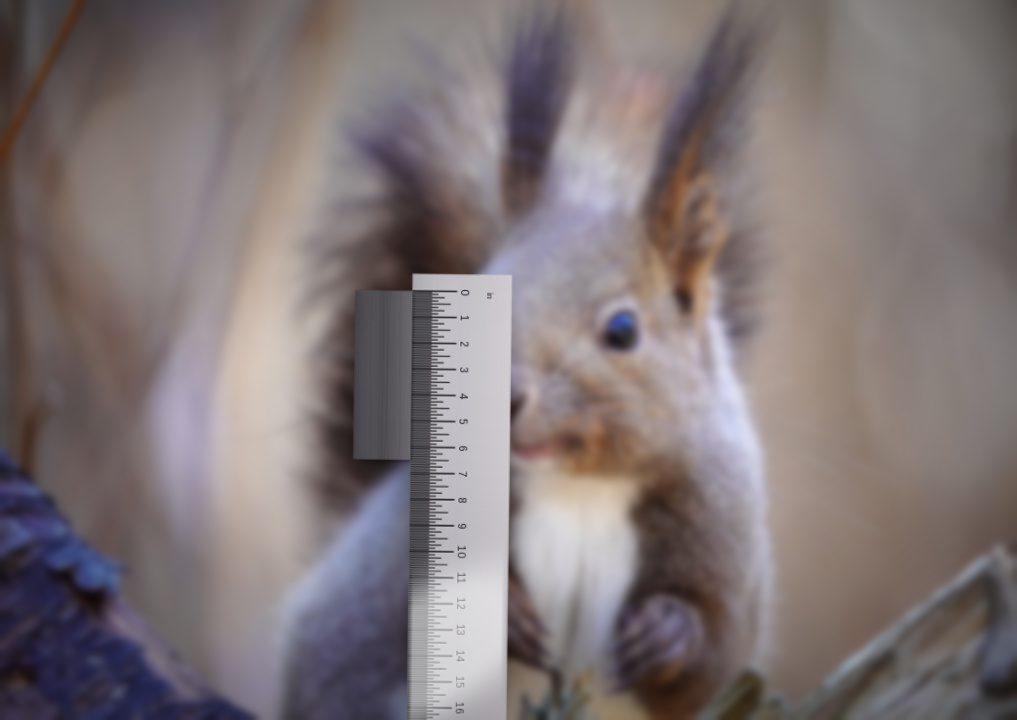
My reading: 6.5 in
